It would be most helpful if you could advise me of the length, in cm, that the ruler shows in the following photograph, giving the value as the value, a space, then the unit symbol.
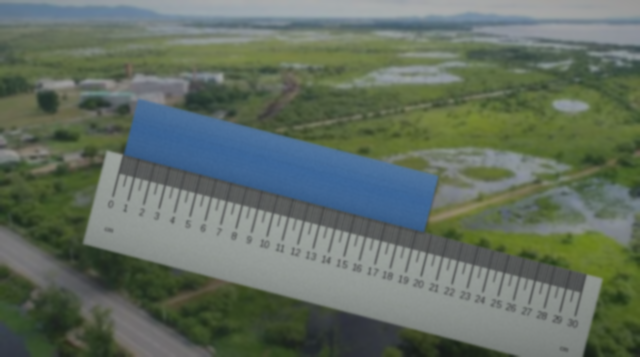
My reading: 19.5 cm
